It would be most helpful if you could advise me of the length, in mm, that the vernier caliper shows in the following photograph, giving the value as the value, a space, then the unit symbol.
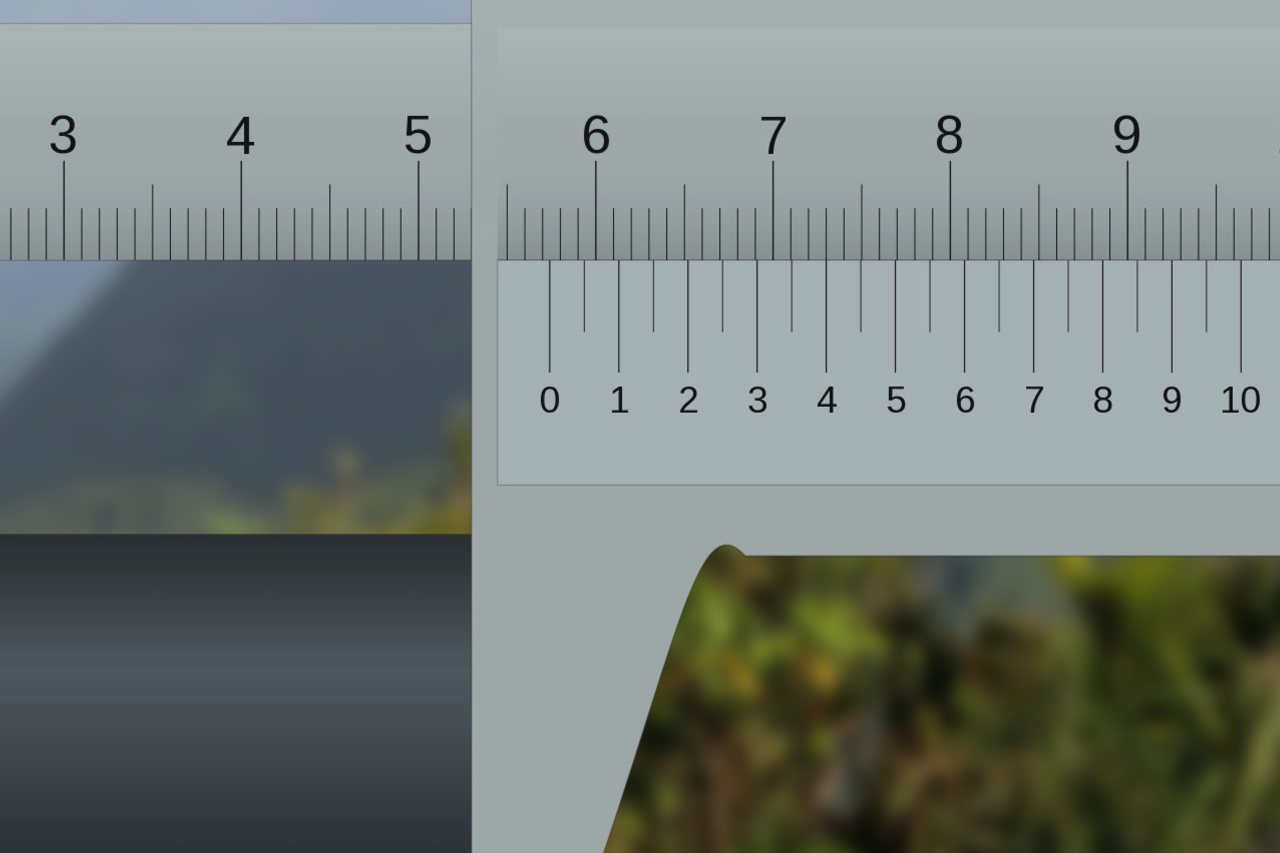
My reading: 57.4 mm
